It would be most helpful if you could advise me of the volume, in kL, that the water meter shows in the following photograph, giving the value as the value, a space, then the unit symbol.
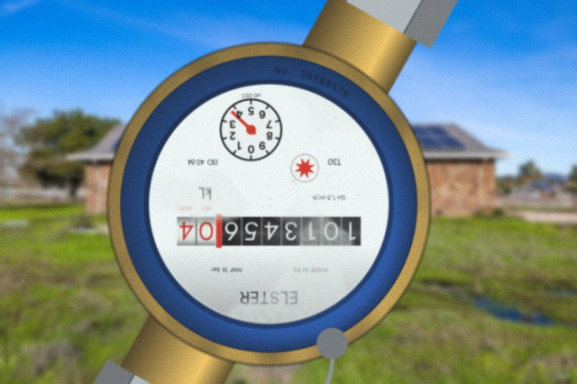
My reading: 1013456.043 kL
